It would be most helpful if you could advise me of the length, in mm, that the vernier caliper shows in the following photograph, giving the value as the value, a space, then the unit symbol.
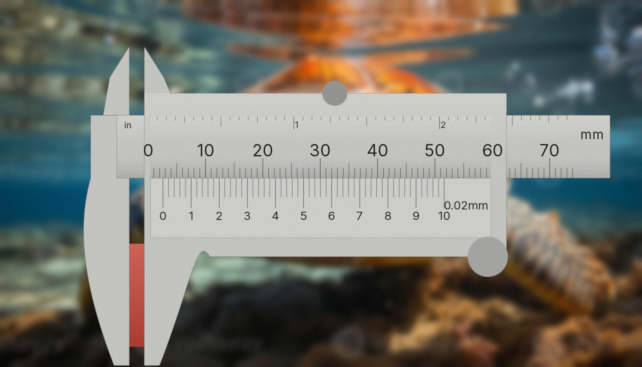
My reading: 2.6 mm
